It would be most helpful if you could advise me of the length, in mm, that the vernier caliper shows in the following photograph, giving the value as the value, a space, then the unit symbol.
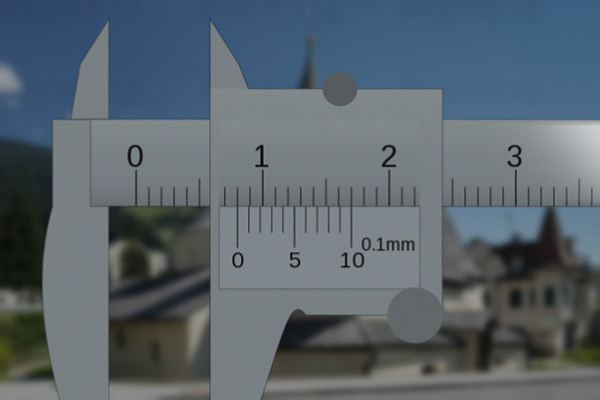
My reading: 8.0 mm
